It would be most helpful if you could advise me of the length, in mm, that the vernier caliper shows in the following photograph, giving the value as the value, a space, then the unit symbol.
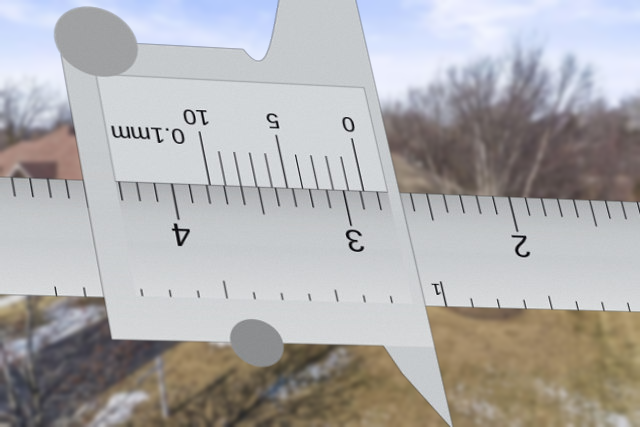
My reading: 28.8 mm
